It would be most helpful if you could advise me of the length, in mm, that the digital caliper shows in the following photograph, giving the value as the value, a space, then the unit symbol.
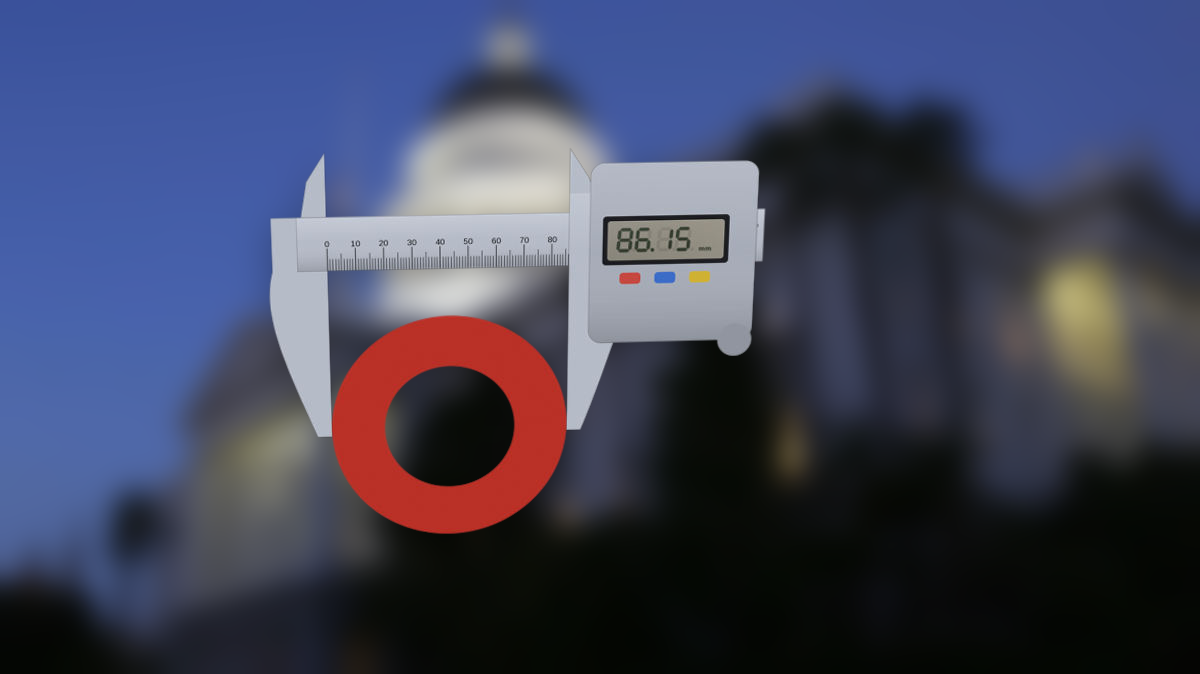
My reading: 86.15 mm
